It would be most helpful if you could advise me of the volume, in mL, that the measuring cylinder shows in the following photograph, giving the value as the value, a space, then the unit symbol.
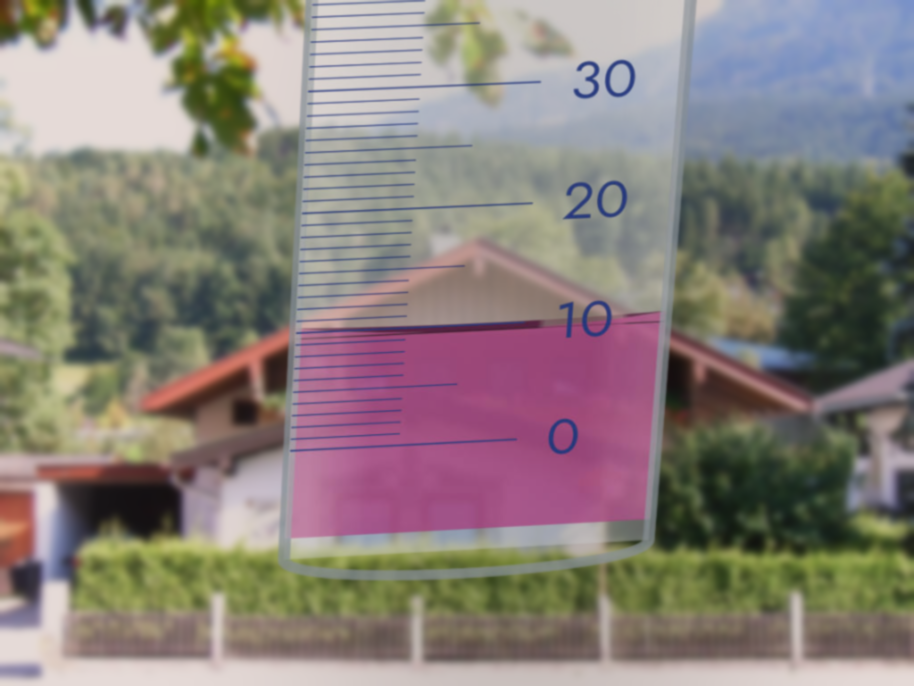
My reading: 9.5 mL
